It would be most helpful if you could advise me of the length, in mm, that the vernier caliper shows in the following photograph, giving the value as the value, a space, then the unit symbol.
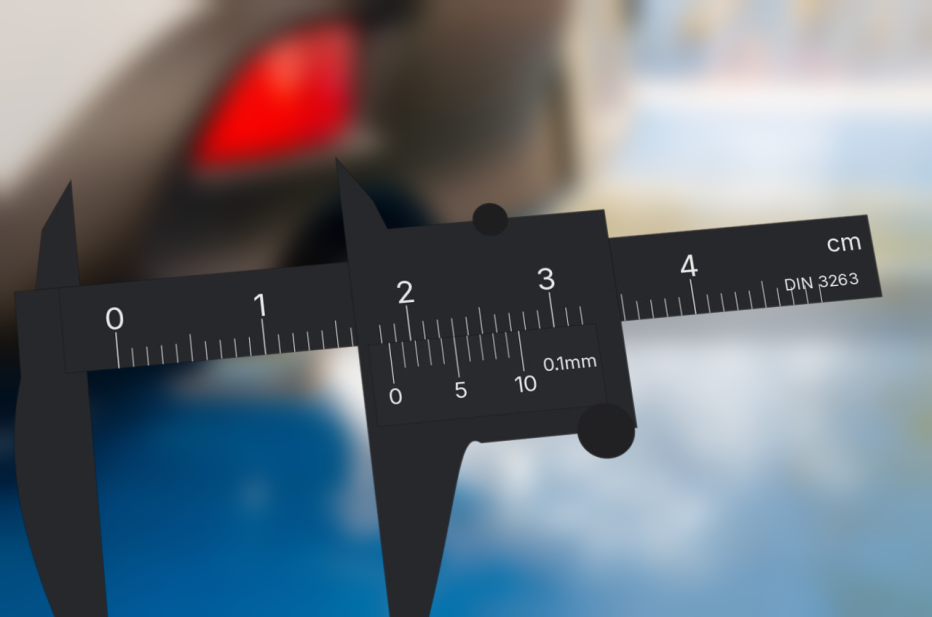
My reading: 18.5 mm
